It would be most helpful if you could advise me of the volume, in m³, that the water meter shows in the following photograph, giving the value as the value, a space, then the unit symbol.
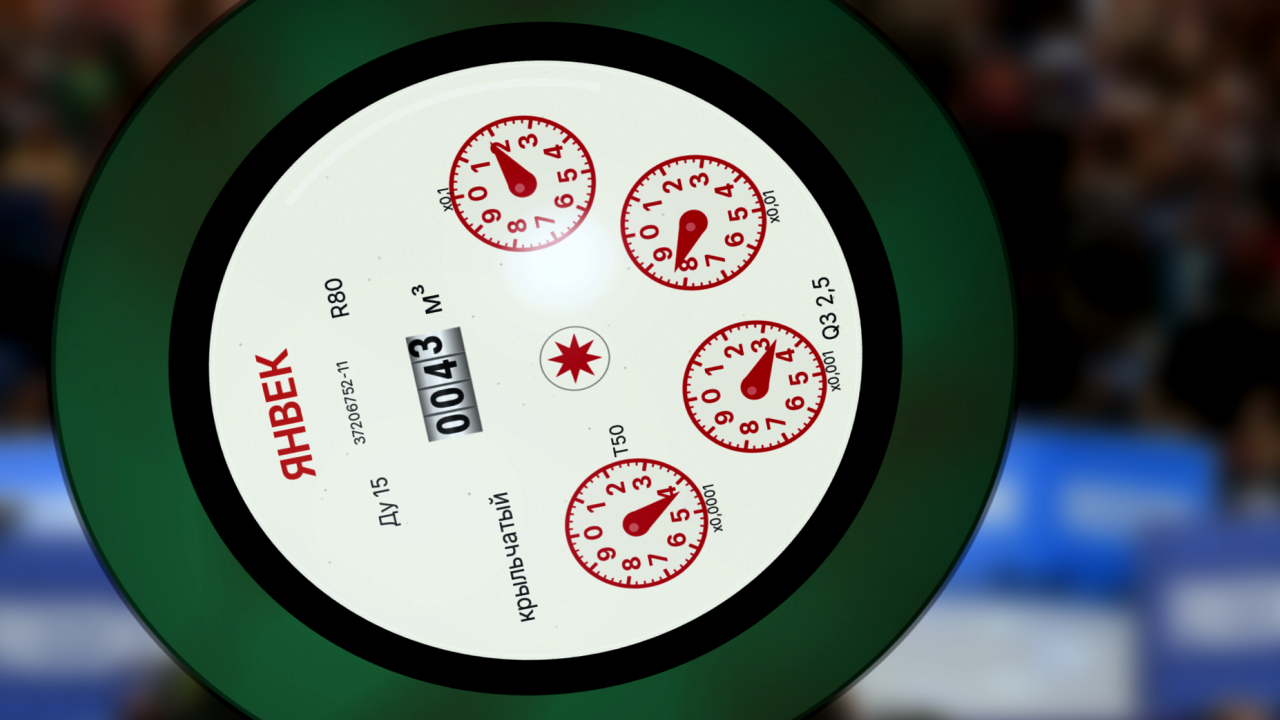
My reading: 43.1834 m³
